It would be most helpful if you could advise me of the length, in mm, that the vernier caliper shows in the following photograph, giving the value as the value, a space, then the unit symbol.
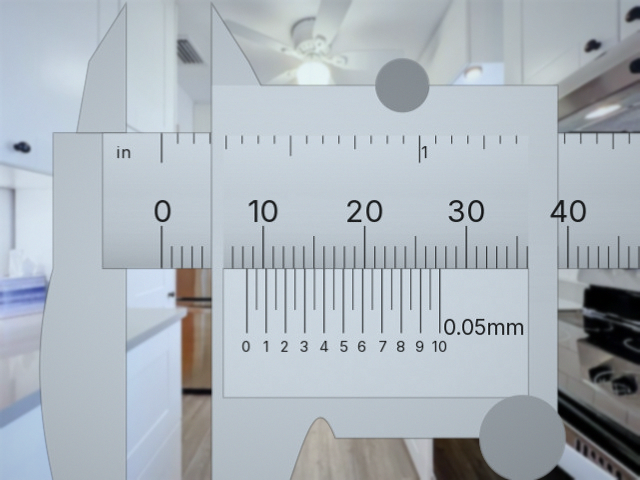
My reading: 8.4 mm
